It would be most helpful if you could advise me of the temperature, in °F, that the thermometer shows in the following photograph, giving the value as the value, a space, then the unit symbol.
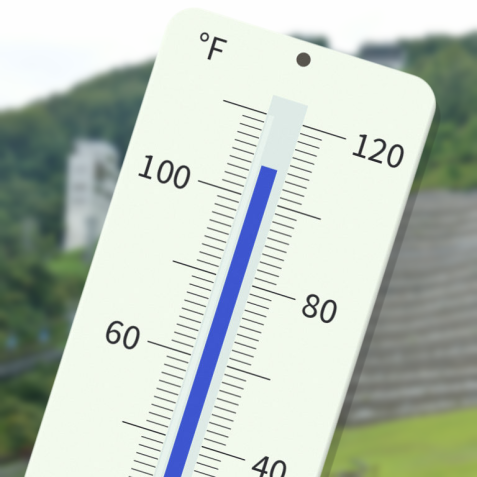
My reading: 108 °F
